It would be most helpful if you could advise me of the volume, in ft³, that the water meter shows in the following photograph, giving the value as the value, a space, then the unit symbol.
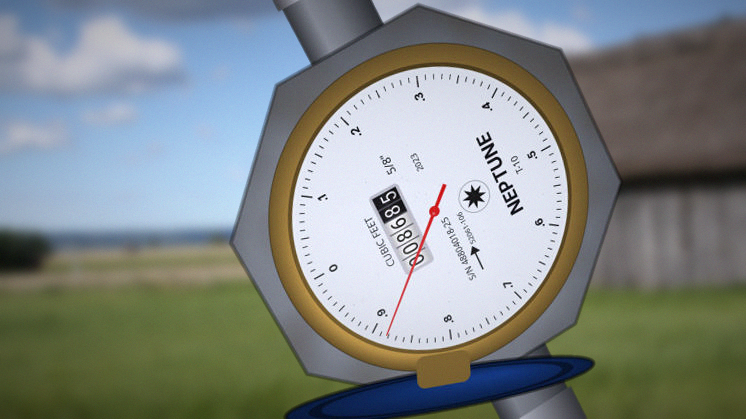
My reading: 8684.88 ft³
